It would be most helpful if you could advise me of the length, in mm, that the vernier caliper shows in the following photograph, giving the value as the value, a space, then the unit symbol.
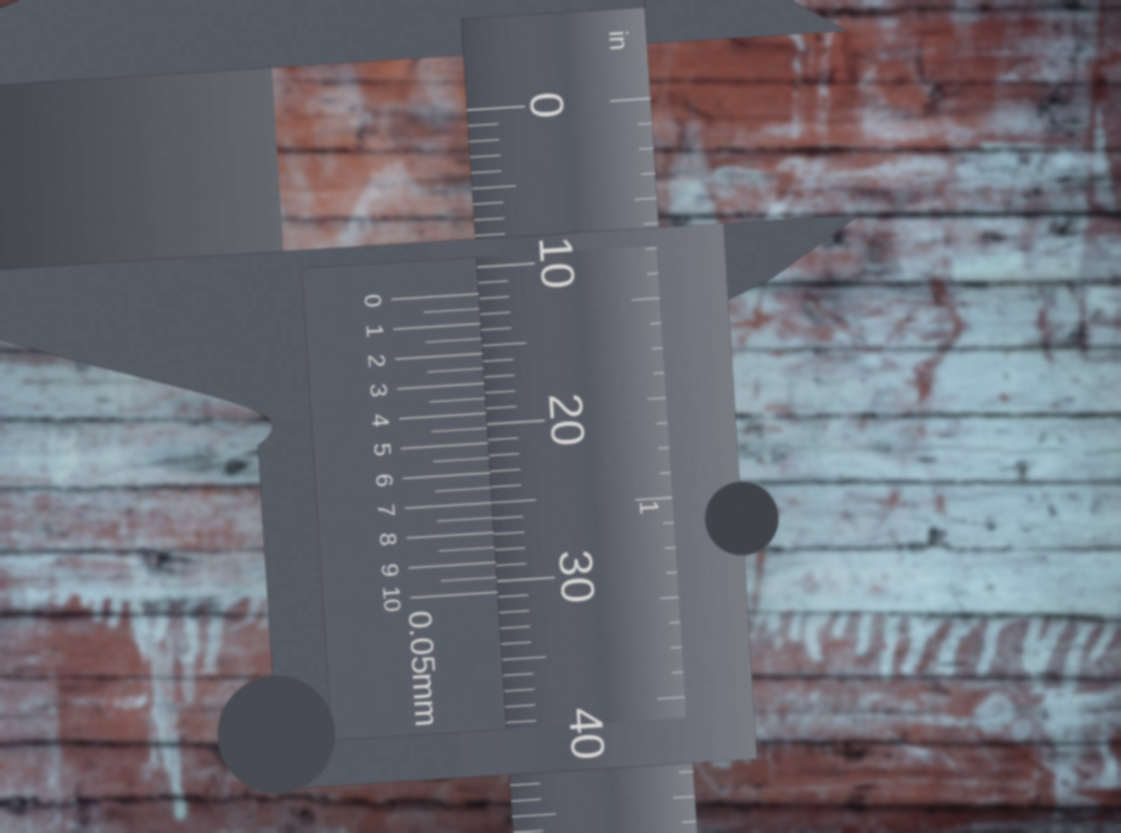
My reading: 11.7 mm
